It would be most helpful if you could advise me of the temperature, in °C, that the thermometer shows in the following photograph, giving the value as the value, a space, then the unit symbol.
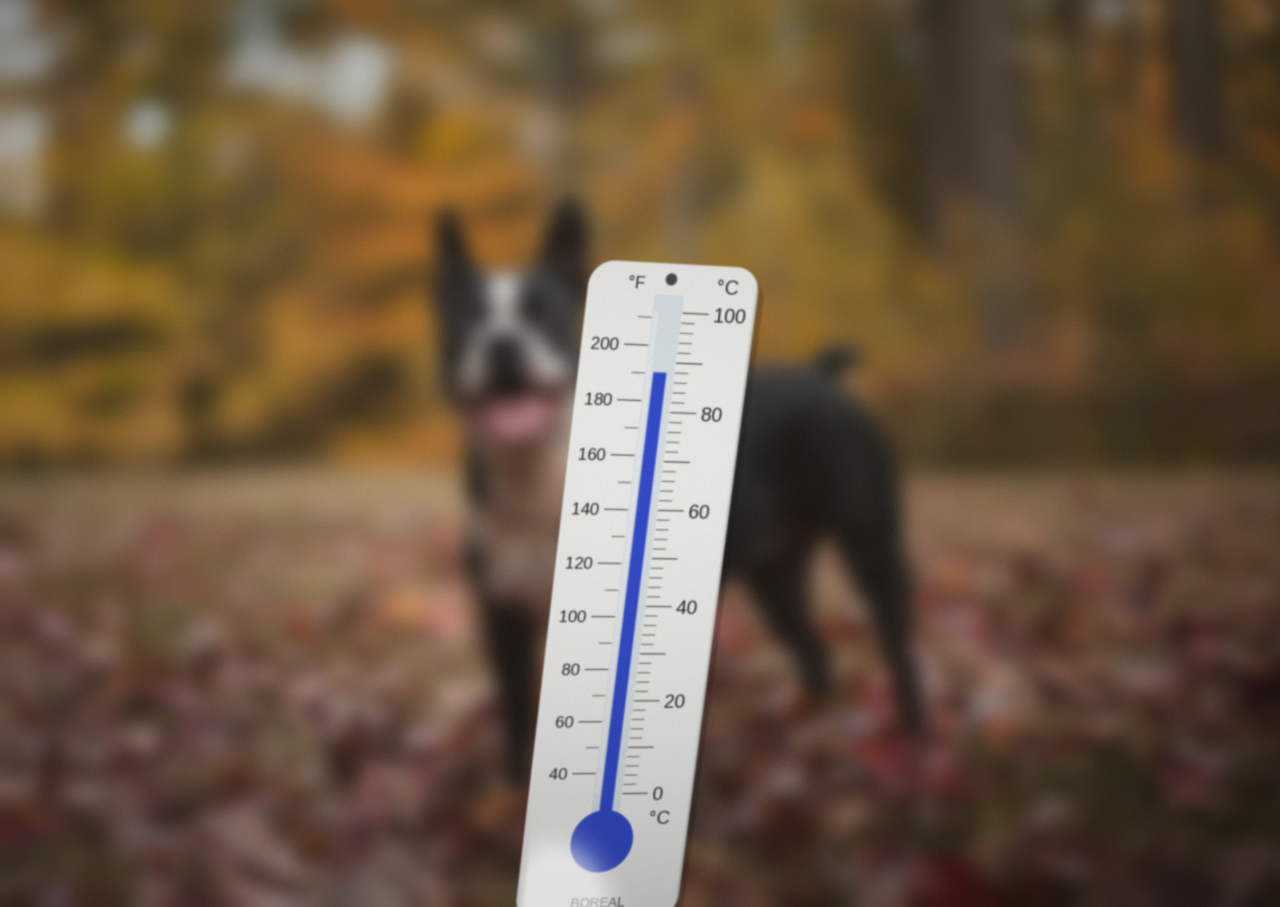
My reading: 88 °C
